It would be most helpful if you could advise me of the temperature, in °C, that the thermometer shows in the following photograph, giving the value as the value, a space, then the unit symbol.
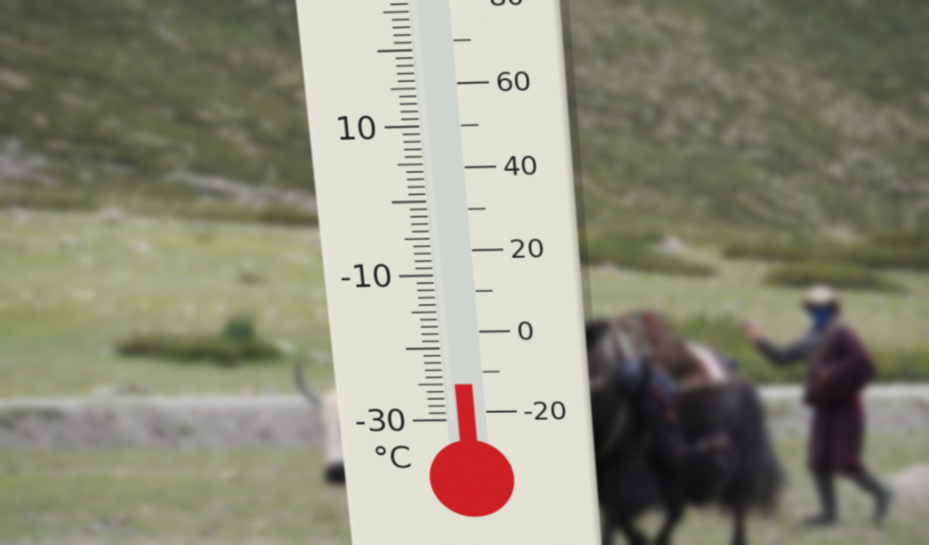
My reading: -25 °C
